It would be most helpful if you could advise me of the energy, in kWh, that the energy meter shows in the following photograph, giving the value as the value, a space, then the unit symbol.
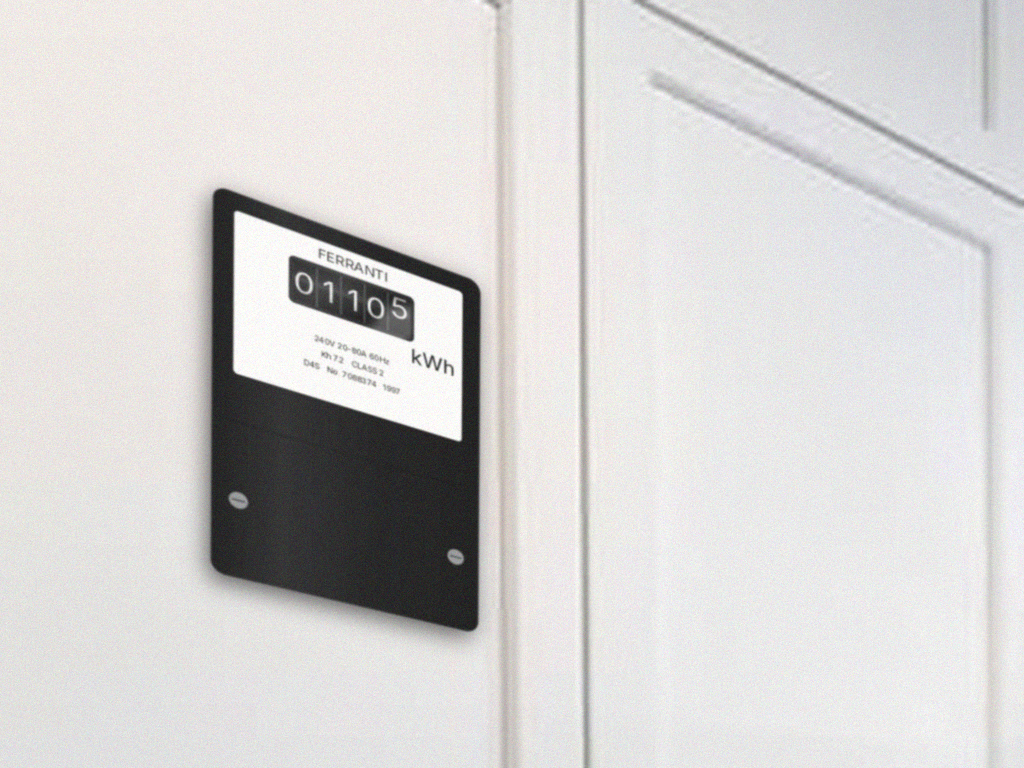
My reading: 1105 kWh
